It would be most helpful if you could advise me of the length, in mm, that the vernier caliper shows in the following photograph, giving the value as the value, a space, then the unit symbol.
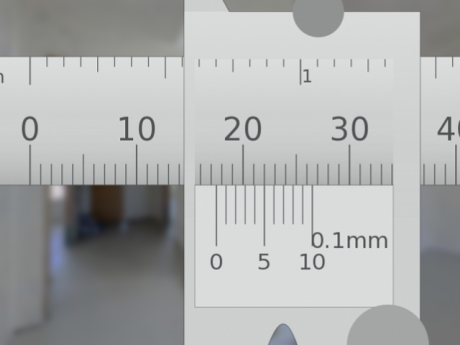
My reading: 17.5 mm
